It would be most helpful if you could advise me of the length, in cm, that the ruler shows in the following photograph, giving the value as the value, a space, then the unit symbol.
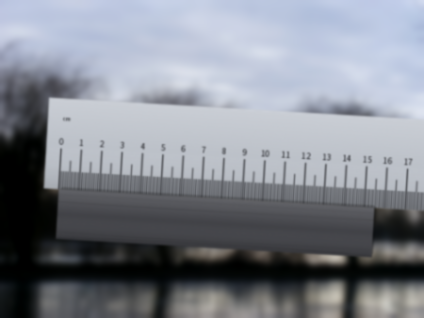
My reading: 15.5 cm
